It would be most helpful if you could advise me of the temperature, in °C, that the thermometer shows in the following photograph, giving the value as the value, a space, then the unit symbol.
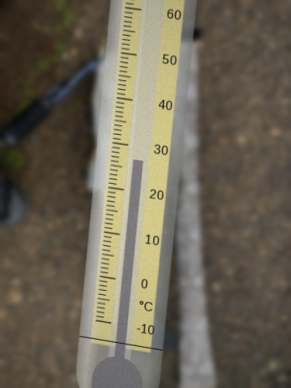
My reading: 27 °C
